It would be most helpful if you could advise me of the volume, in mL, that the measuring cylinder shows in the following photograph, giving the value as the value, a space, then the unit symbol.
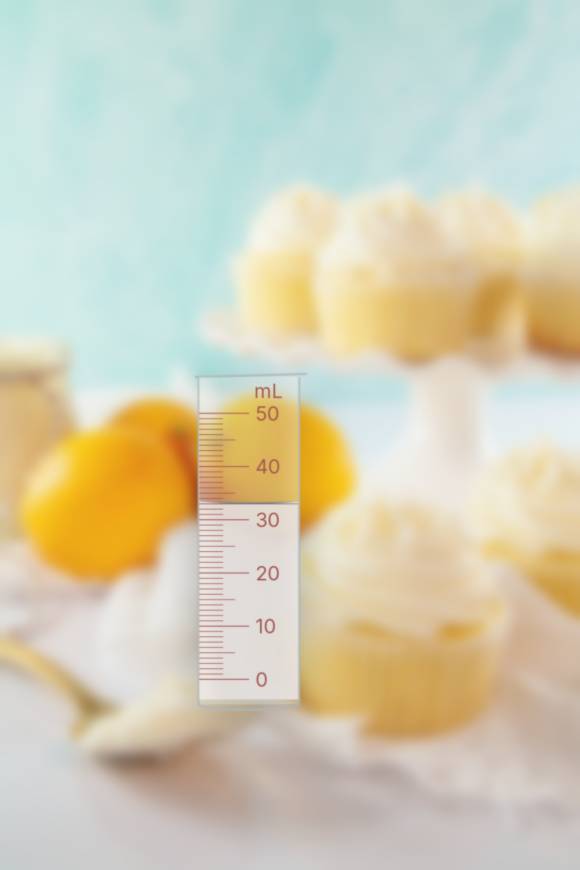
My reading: 33 mL
